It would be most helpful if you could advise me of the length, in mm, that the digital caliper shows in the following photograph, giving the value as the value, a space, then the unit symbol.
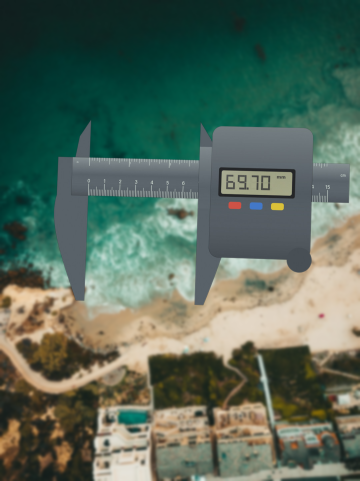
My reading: 69.70 mm
